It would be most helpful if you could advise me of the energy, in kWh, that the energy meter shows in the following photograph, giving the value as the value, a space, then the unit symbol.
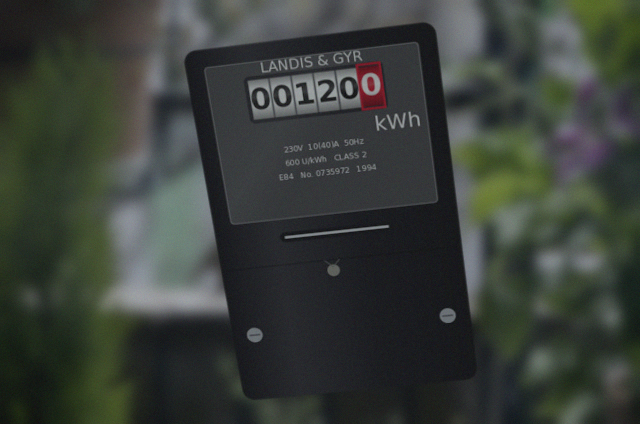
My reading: 120.0 kWh
